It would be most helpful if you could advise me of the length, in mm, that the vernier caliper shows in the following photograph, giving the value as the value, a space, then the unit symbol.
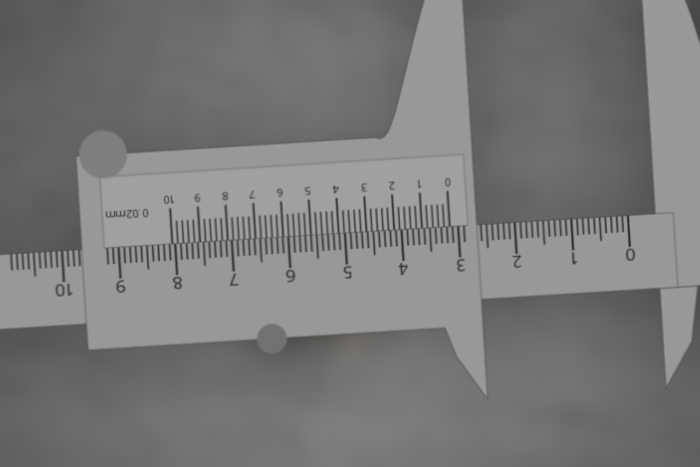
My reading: 31.5 mm
